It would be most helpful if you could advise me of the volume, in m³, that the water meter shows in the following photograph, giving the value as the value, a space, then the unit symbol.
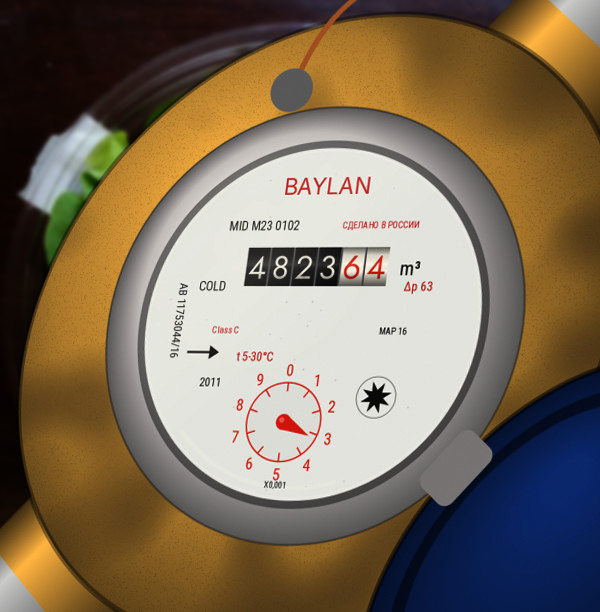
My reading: 4823.643 m³
